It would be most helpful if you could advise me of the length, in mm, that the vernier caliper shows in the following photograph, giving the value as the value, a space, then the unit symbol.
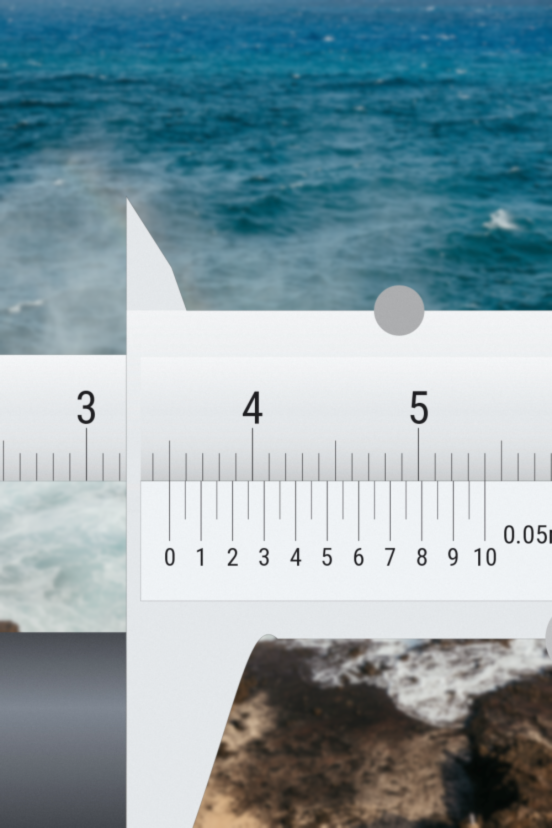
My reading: 35.0 mm
